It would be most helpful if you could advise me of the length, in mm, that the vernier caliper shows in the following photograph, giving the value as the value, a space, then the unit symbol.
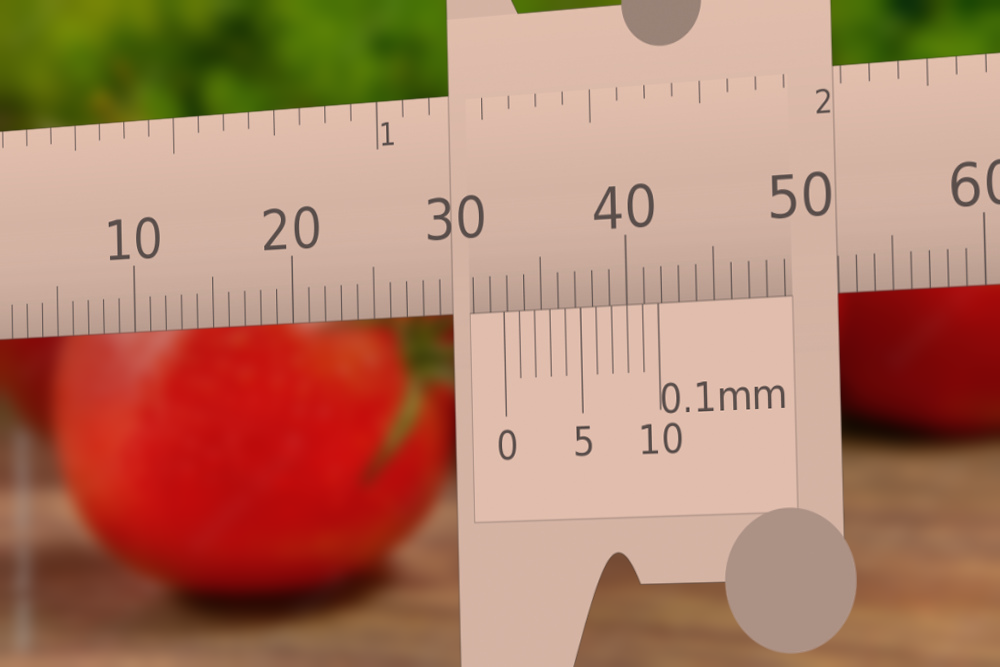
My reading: 32.8 mm
